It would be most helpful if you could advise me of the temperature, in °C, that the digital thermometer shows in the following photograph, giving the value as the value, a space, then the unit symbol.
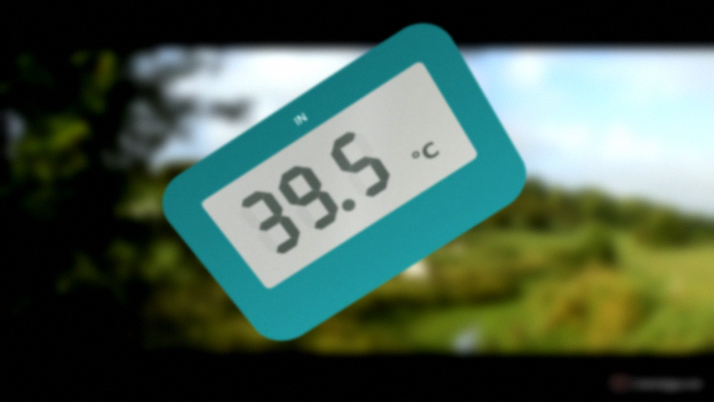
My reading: 39.5 °C
